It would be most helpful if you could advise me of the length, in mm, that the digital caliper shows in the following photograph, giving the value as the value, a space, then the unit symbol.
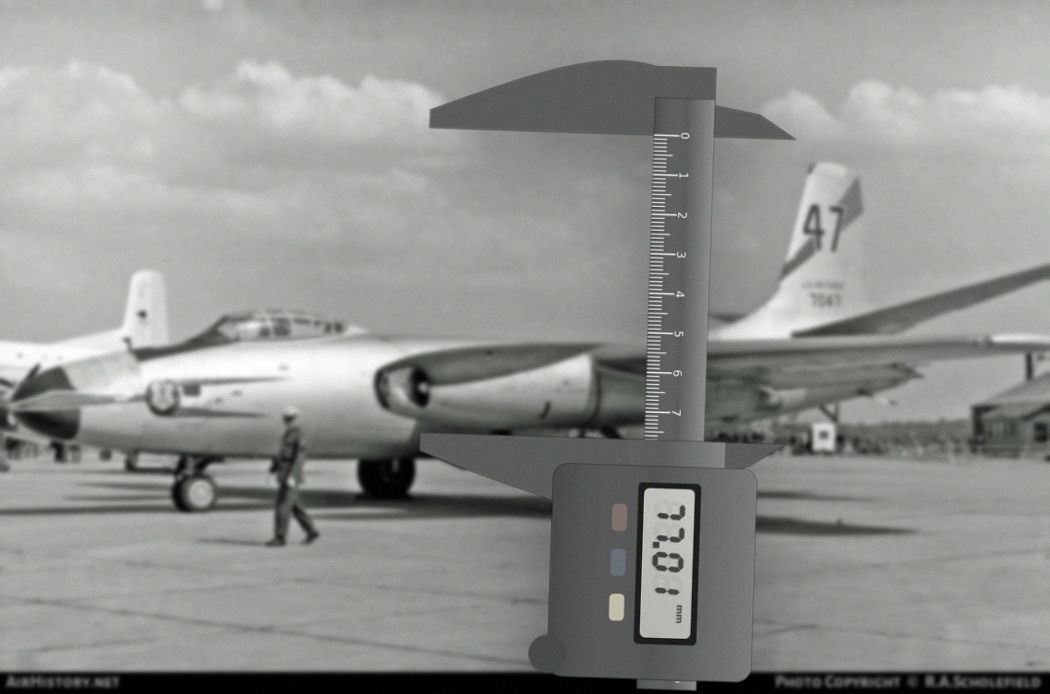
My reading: 77.01 mm
